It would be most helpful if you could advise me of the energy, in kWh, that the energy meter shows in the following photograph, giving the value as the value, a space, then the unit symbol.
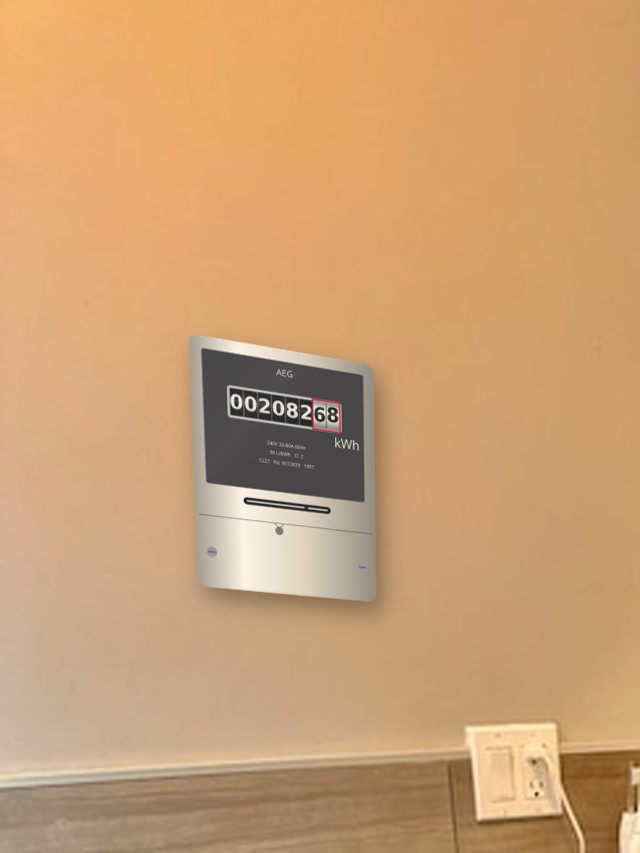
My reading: 2082.68 kWh
